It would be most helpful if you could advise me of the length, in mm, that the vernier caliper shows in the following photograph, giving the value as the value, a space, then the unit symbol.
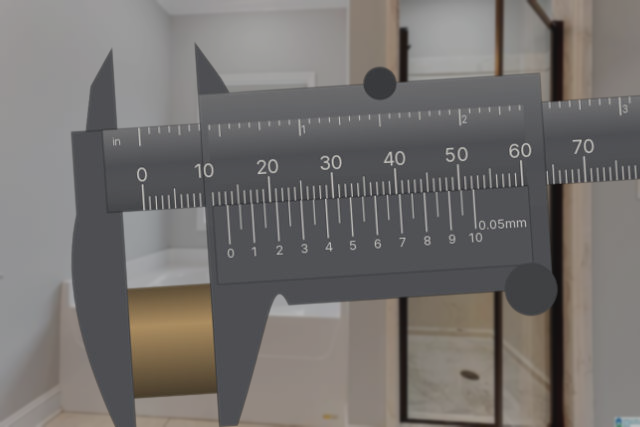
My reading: 13.2 mm
